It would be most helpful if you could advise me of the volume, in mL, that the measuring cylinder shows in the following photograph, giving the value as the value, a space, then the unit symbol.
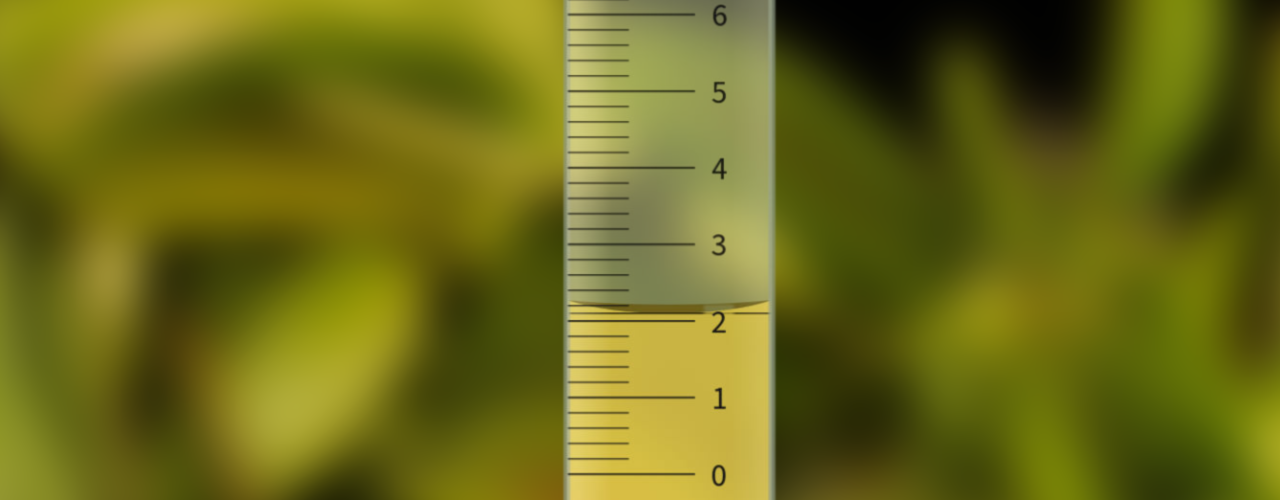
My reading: 2.1 mL
